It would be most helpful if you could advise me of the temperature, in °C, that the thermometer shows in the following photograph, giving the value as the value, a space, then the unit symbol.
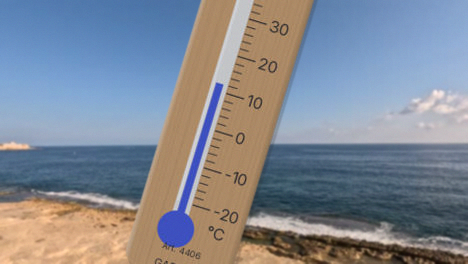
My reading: 12 °C
